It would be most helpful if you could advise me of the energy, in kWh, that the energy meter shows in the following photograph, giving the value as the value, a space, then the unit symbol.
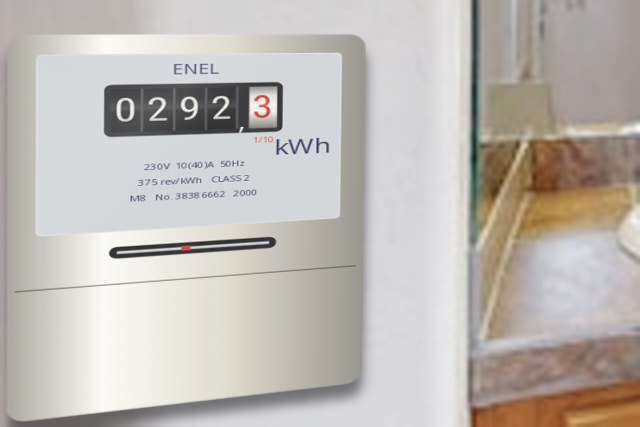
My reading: 292.3 kWh
